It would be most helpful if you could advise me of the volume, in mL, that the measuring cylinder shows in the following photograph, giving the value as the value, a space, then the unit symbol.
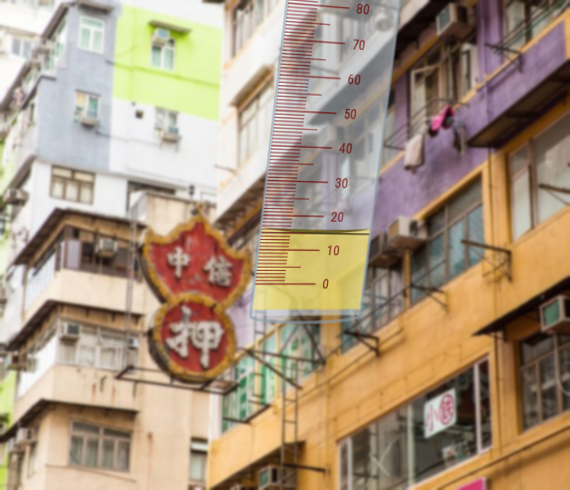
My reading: 15 mL
